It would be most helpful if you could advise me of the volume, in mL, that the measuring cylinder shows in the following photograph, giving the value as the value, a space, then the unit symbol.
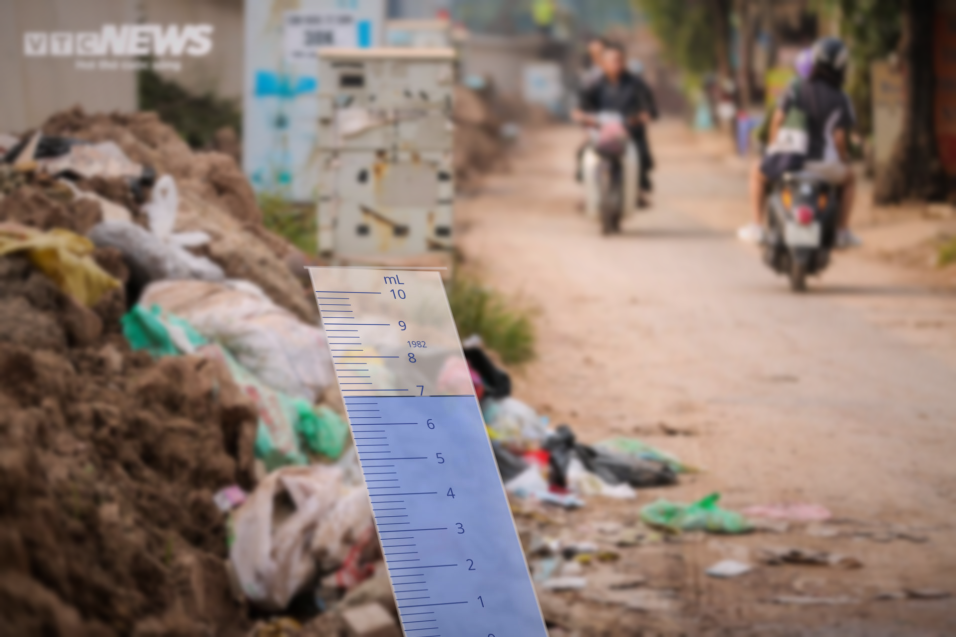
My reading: 6.8 mL
